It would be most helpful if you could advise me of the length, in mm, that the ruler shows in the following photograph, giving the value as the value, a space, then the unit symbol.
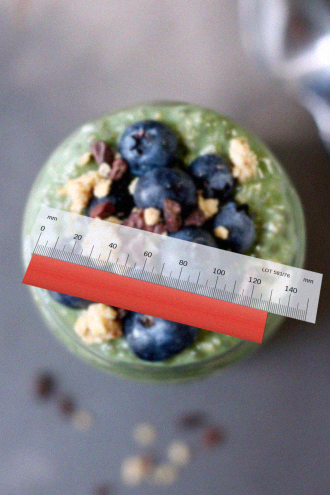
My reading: 130 mm
